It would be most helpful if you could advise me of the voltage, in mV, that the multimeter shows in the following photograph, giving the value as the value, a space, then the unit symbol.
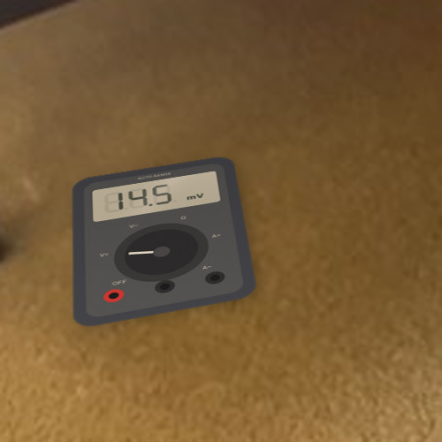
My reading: 14.5 mV
